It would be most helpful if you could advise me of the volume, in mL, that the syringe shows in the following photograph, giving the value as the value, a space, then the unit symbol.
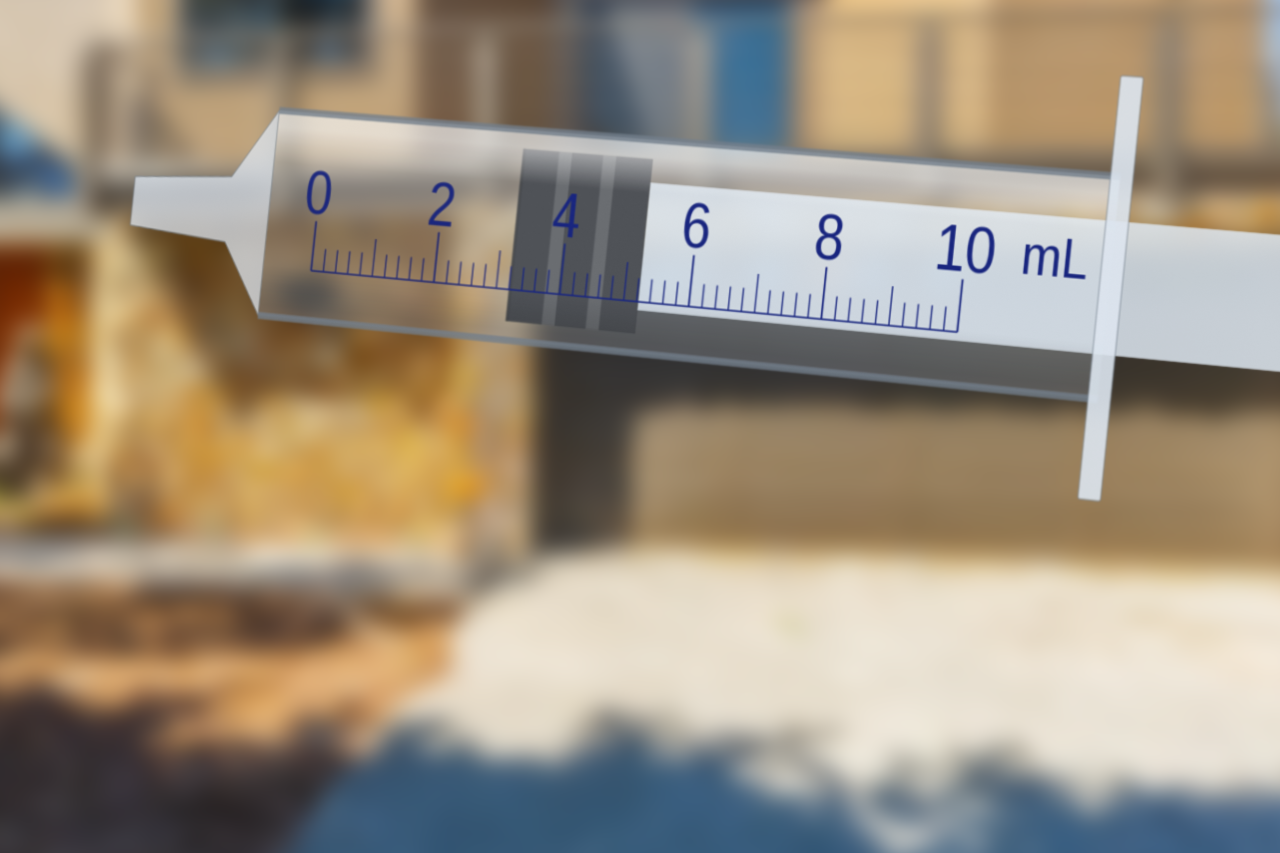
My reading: 3.2 mL
